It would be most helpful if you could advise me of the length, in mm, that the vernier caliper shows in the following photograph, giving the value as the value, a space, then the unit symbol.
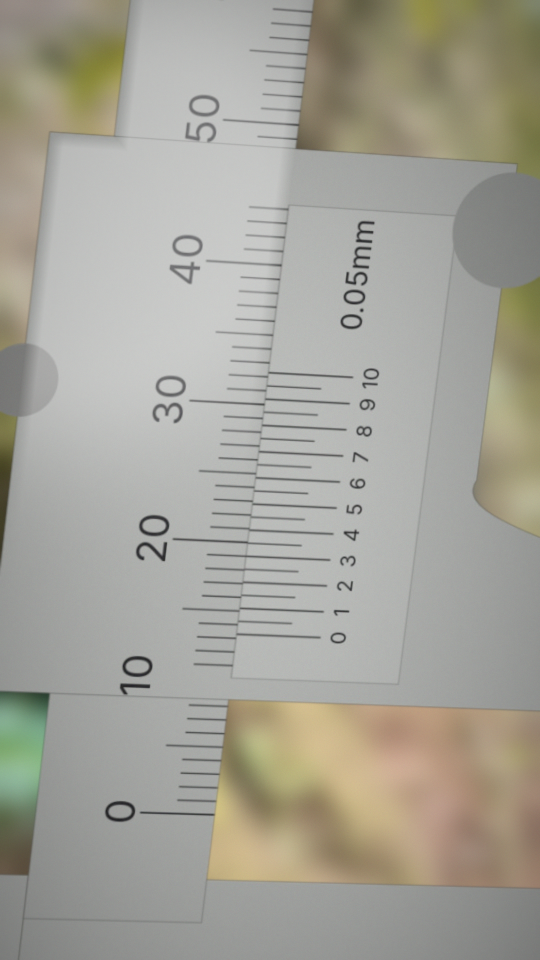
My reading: 13.3 mm
